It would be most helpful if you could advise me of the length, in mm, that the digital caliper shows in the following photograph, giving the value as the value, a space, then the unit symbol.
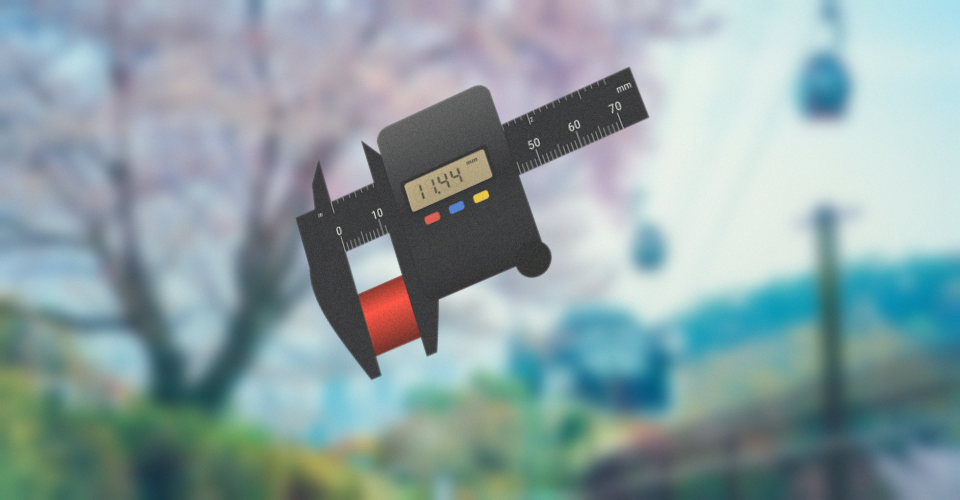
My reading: 11.44 mm
